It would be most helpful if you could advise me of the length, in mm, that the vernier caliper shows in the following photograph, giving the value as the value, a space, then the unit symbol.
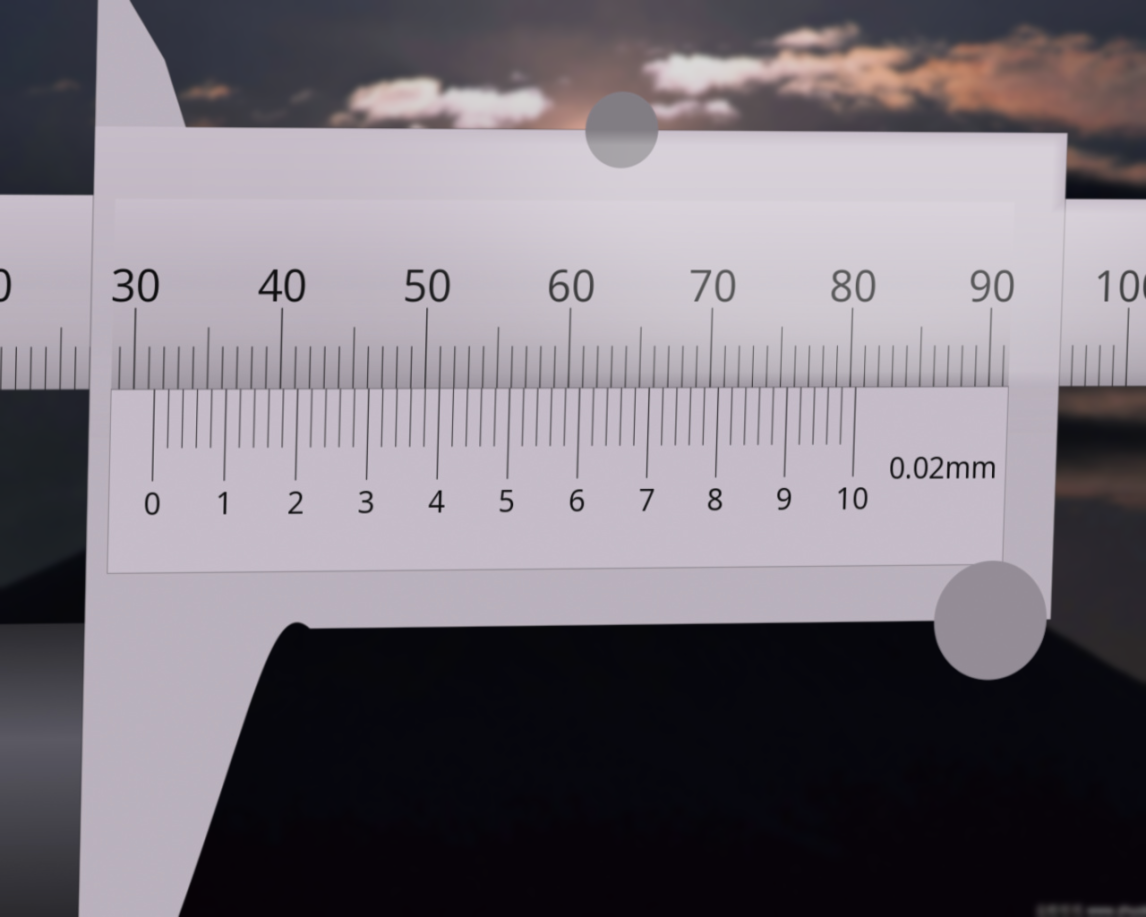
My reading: 31.4 mm
